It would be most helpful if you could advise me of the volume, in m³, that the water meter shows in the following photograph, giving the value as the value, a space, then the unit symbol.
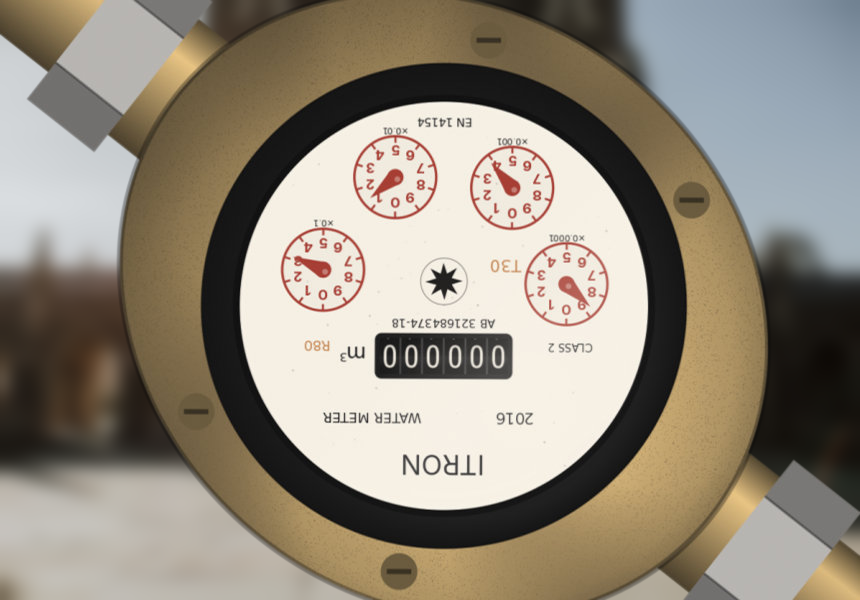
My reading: 0.3138 m³
